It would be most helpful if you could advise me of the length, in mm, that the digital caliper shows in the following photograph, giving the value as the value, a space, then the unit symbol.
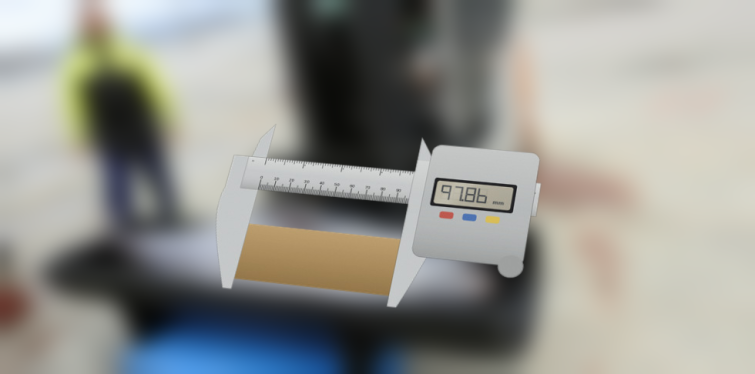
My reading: 97.86 mm
